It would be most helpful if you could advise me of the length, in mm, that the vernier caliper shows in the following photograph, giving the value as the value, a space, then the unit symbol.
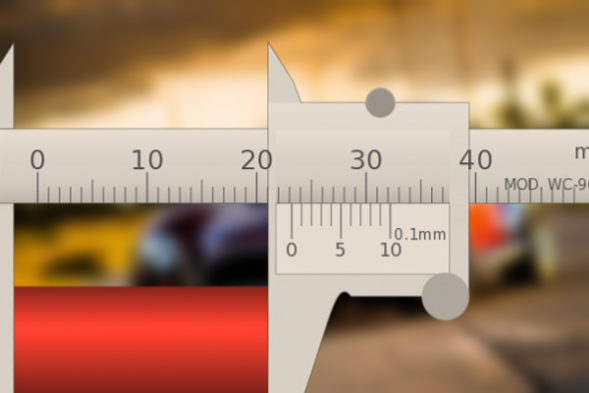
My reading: 23.2 mm
